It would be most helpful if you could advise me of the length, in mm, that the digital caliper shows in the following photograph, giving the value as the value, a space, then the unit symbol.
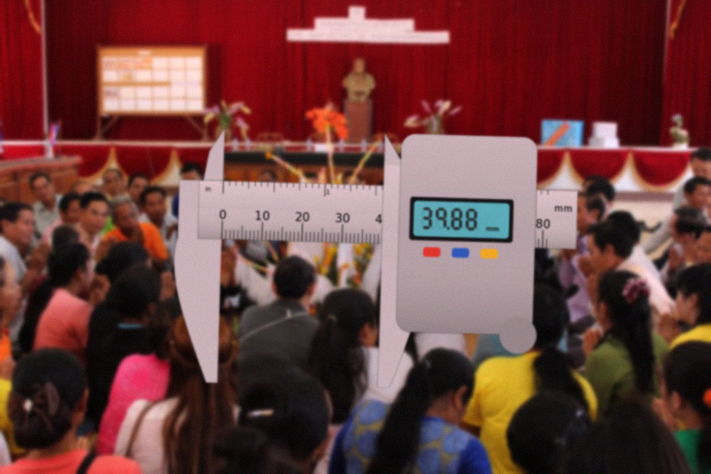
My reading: 39.88 mm
